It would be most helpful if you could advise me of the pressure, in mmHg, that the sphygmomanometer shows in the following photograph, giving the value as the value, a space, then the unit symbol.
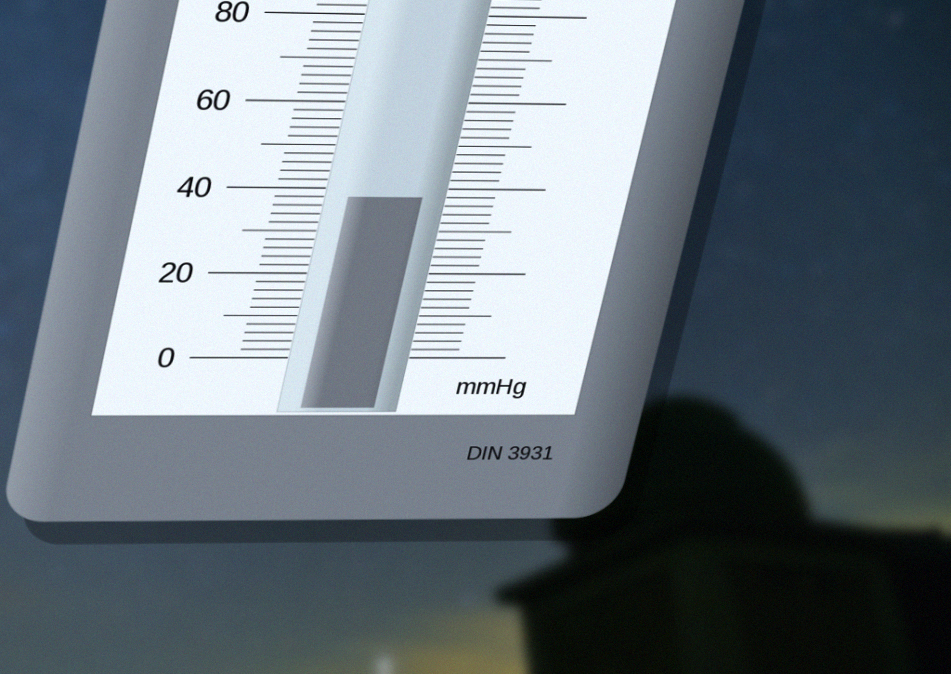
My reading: 38 mmHg
